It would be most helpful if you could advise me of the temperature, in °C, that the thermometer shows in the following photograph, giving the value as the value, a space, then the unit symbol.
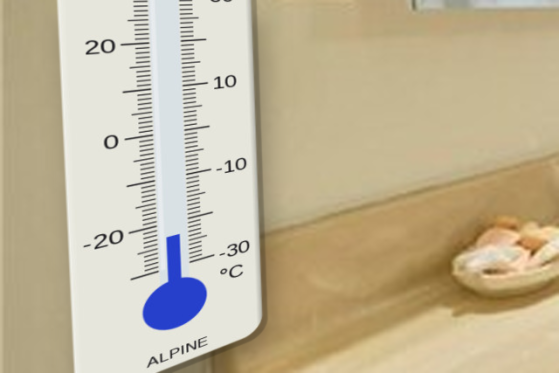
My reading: -23 °C
